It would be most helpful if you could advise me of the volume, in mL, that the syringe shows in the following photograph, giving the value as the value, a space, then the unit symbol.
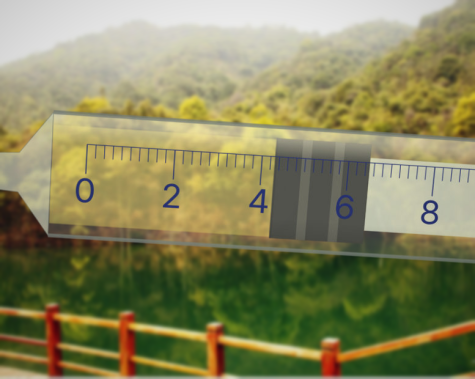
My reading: 4.3 mL
